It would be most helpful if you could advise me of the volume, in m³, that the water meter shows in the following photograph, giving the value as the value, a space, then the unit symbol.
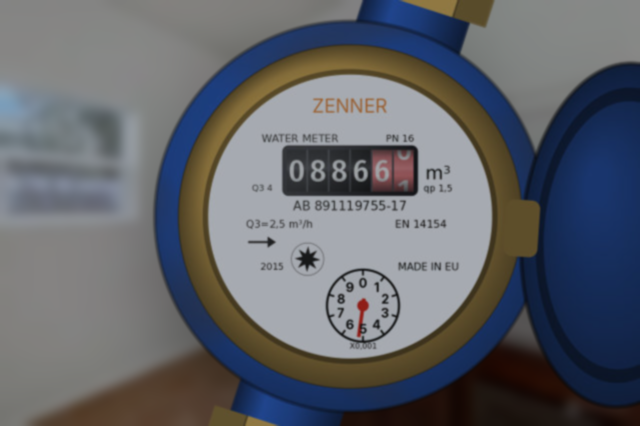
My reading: 886.605 m³
